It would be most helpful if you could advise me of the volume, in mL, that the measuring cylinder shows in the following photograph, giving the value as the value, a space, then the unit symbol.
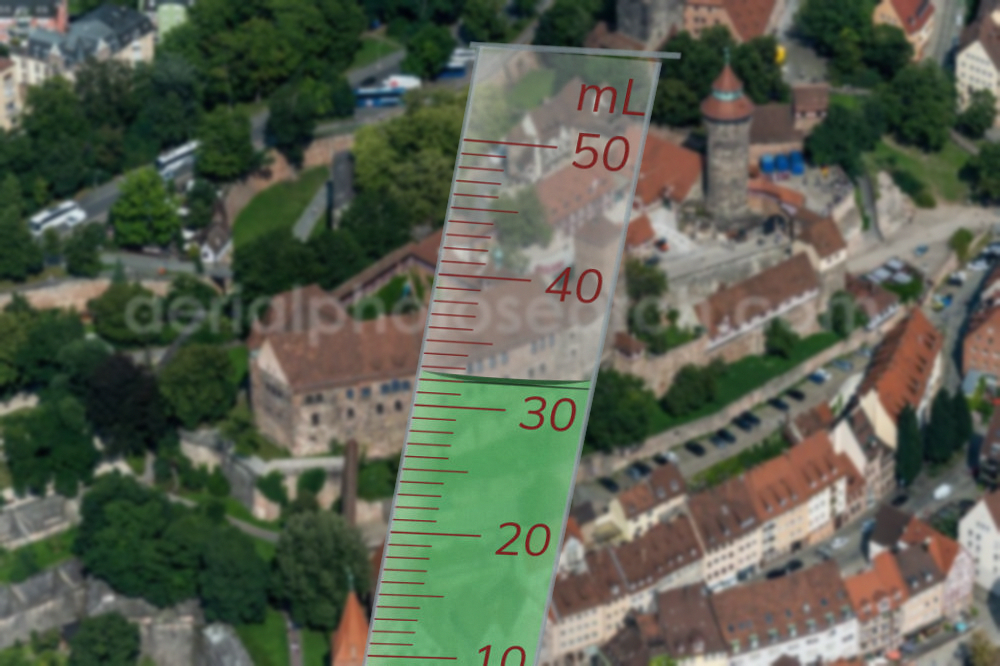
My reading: 32 mL
